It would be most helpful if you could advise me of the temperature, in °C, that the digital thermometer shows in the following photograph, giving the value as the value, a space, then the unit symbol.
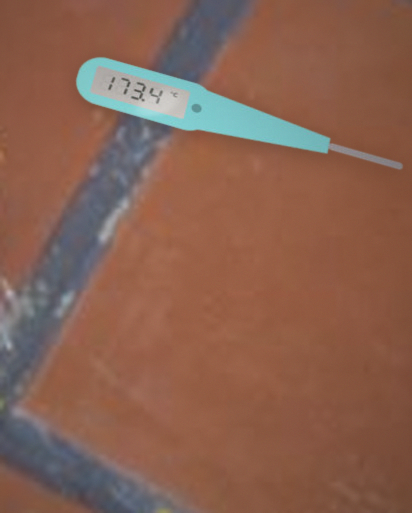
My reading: 173.4 °C
